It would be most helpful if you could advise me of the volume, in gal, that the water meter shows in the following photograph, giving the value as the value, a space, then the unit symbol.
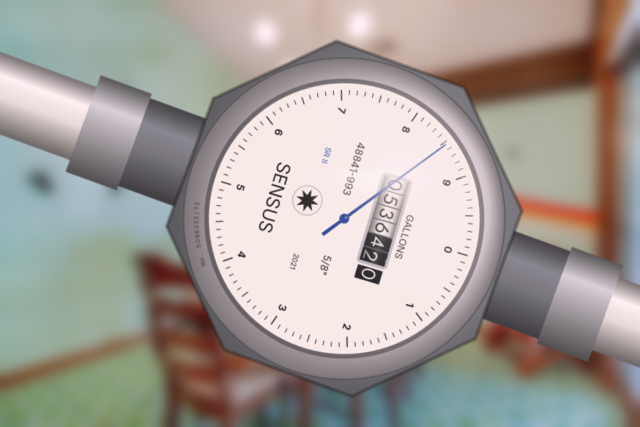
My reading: 536418.5 gal
